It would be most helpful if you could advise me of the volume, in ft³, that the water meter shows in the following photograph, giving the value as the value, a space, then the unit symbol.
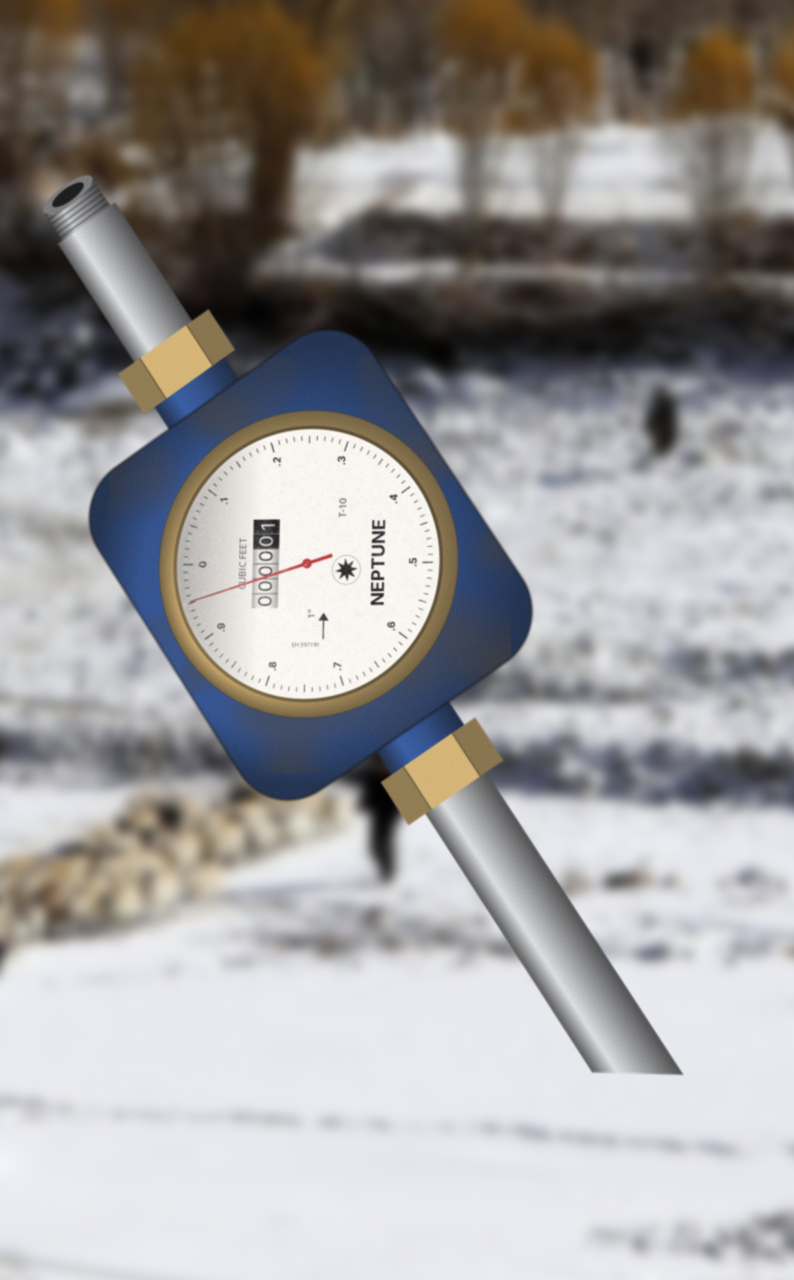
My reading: 0.95 ft³
